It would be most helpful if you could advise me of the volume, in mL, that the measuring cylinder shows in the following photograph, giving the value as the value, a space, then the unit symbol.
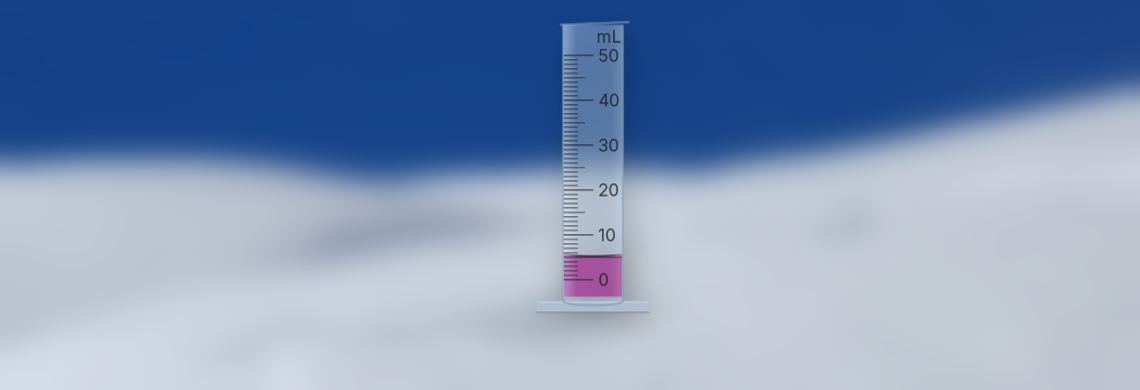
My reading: 5 mL
